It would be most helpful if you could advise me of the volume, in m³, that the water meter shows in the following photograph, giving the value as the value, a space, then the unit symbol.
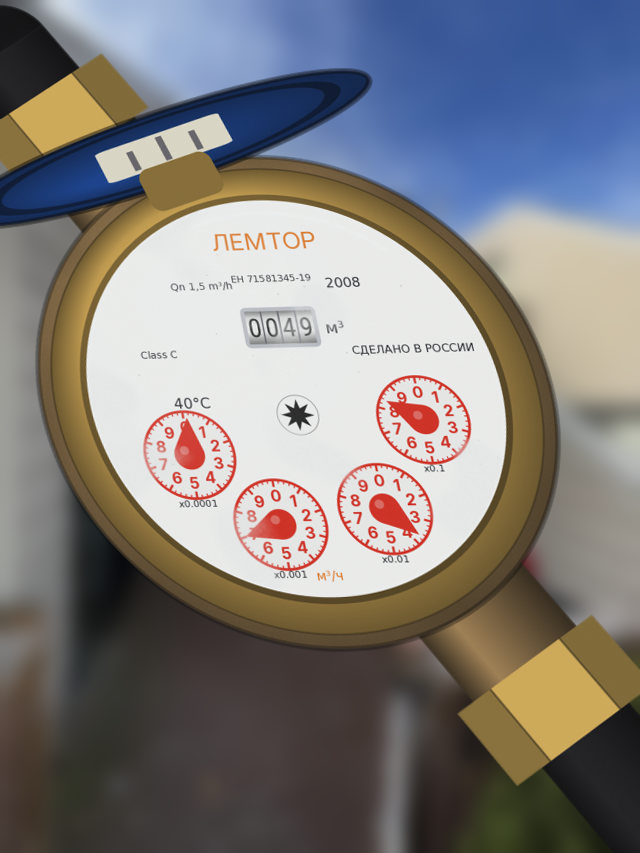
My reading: 49.8370 m³
